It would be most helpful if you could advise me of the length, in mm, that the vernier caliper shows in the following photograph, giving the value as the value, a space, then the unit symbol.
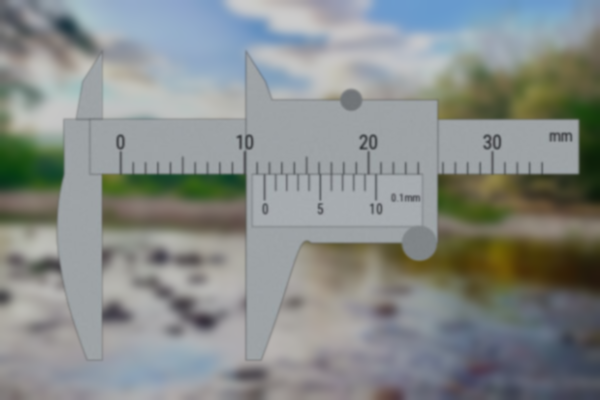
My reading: 11.6 mm
